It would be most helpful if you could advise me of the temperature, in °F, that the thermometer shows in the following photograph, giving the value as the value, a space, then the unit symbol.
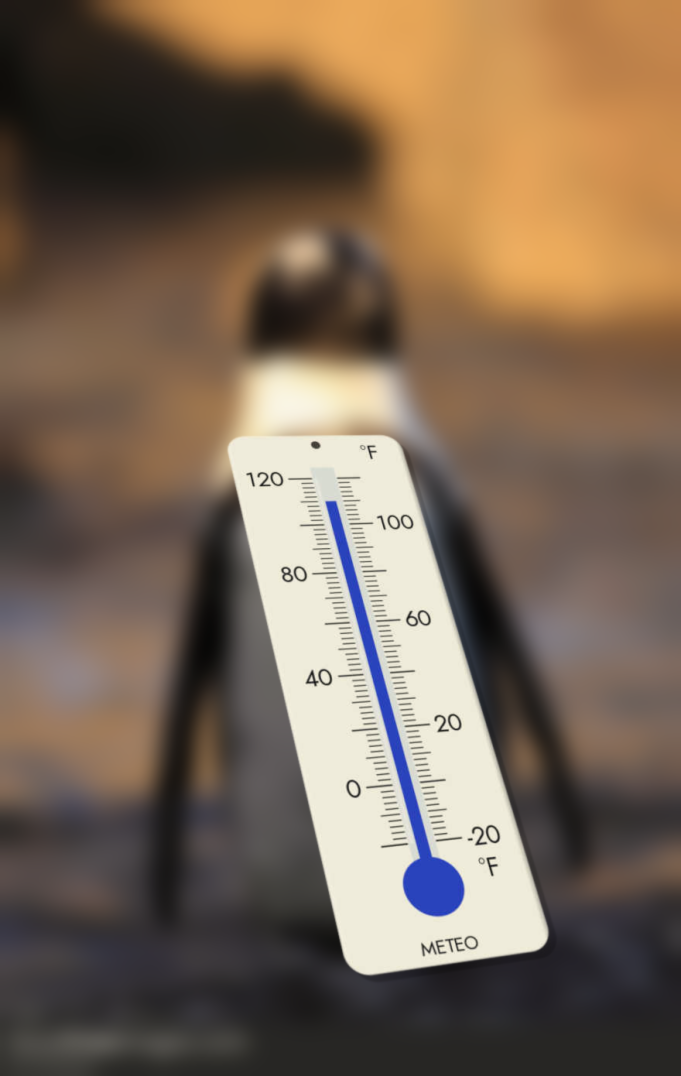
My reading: 110 °F
